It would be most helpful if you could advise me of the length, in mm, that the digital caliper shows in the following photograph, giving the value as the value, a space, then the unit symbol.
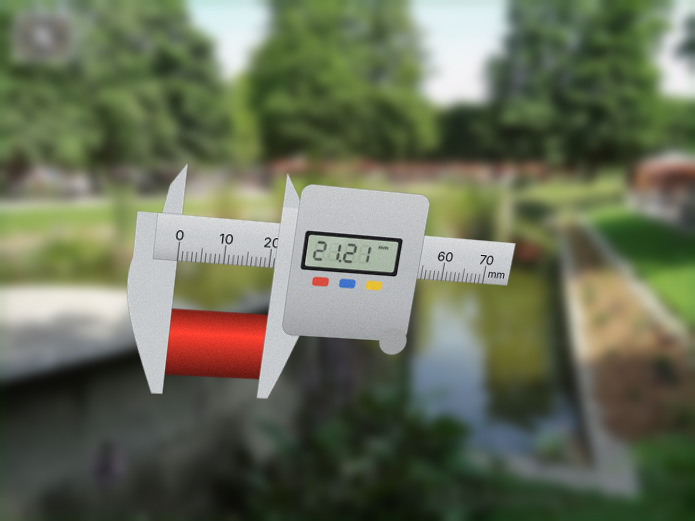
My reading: 21.21 mm
